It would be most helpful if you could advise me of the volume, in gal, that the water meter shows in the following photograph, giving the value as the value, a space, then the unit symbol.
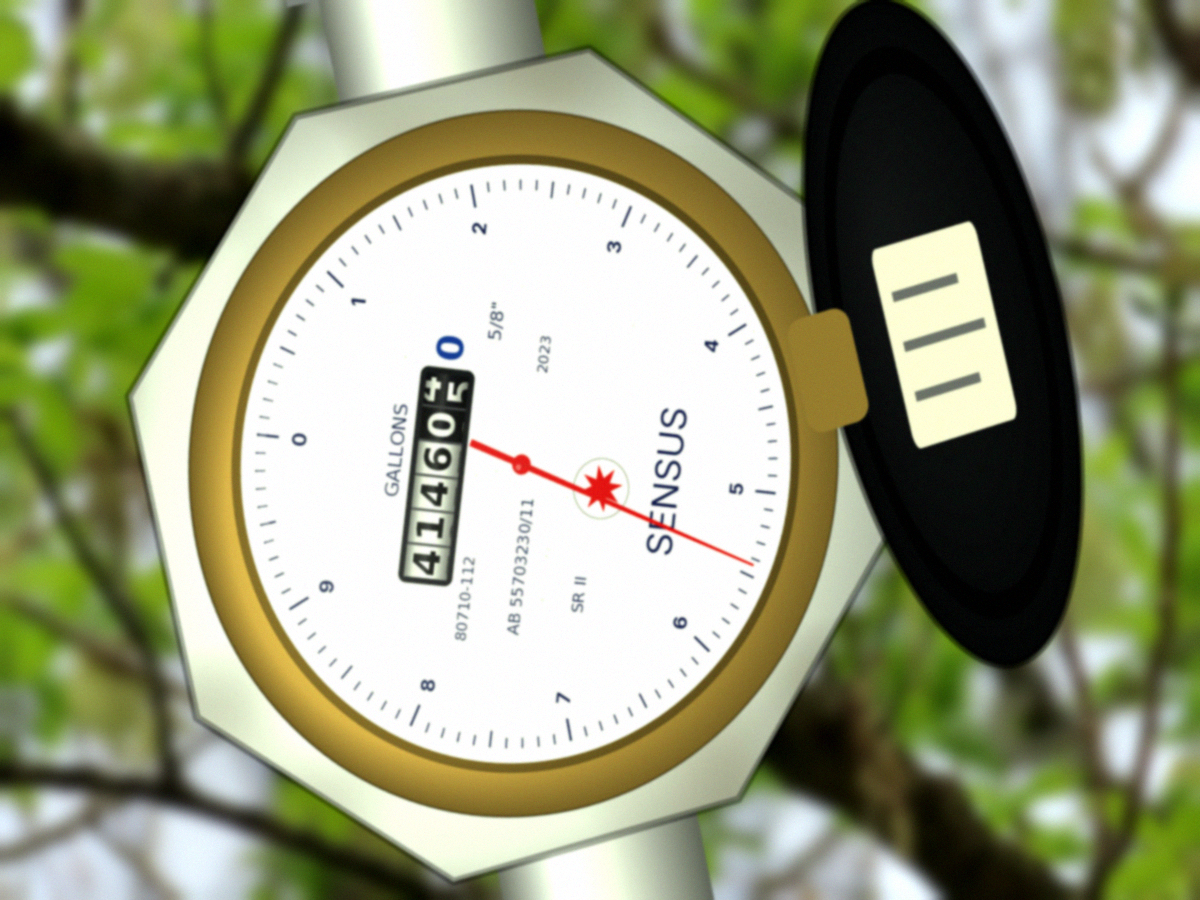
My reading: 4146045.4 gal
